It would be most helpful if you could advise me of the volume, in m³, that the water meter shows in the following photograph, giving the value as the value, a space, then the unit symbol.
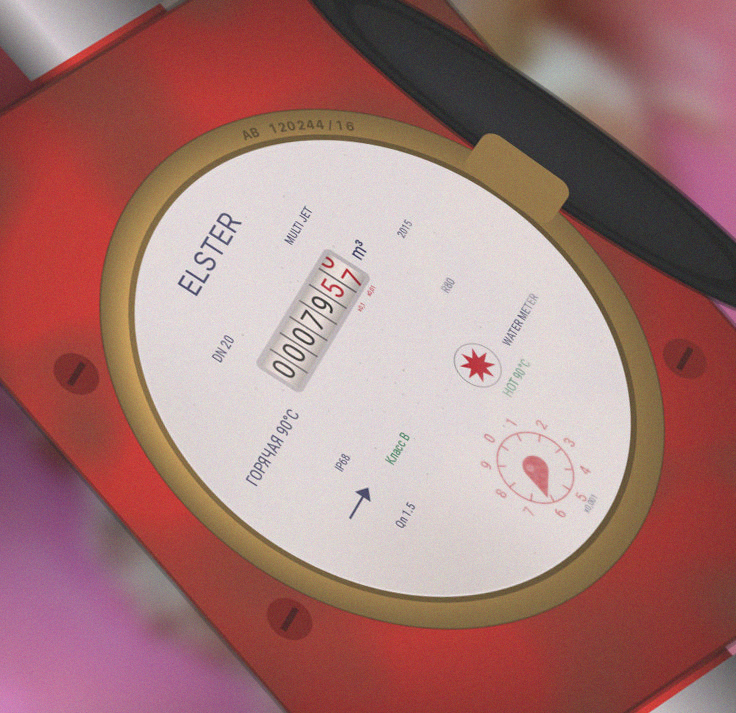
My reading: 79.566 m³
